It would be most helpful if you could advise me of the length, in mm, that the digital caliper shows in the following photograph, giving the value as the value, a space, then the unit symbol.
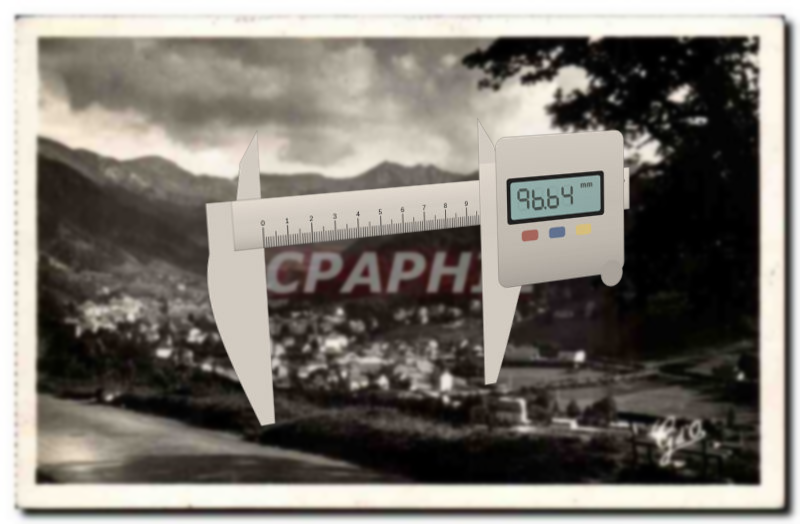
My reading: 96.64 mm
